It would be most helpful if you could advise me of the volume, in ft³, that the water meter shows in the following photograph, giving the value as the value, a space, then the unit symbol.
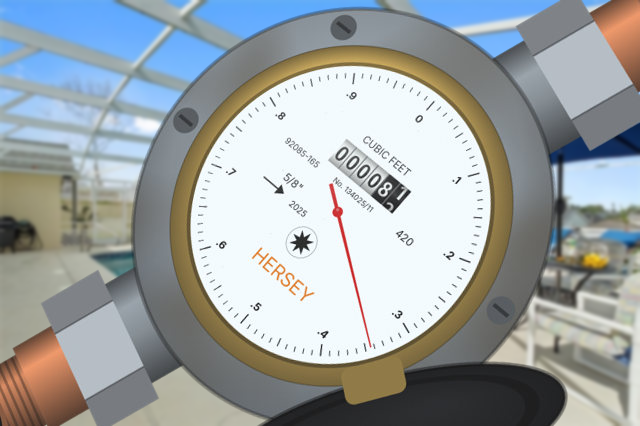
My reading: 81.34 ft³
